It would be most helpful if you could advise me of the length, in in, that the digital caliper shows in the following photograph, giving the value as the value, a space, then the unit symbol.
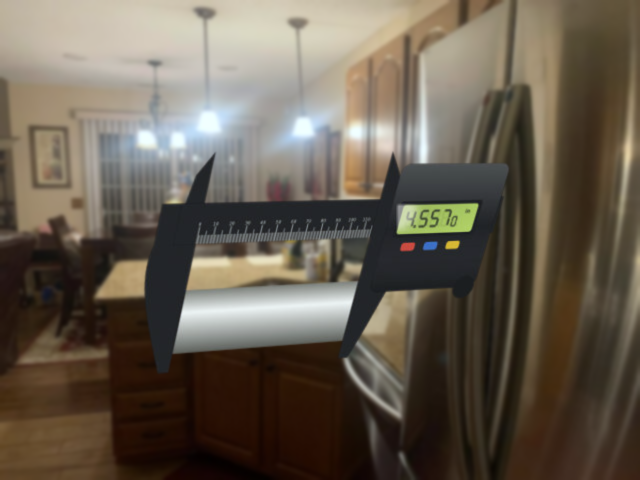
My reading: 4.5570 in
